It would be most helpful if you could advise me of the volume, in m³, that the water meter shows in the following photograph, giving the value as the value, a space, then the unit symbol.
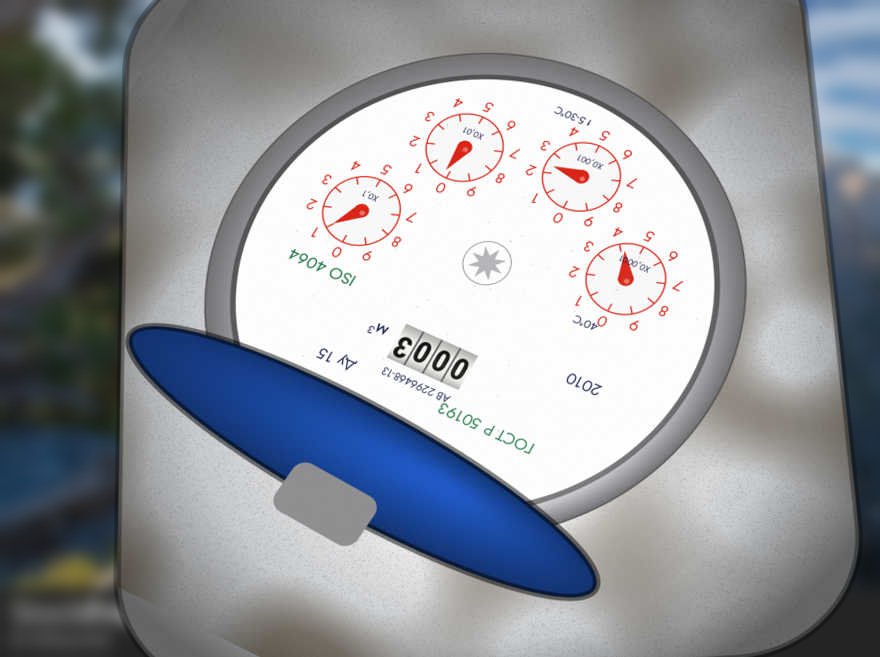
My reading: 3.1024 m³
